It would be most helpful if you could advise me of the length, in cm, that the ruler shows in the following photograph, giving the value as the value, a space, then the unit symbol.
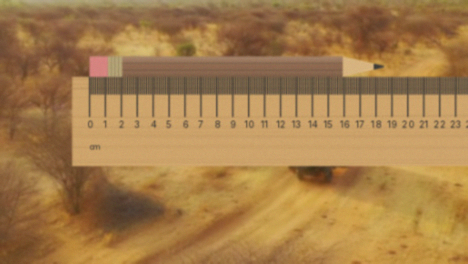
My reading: 18.5 cm
